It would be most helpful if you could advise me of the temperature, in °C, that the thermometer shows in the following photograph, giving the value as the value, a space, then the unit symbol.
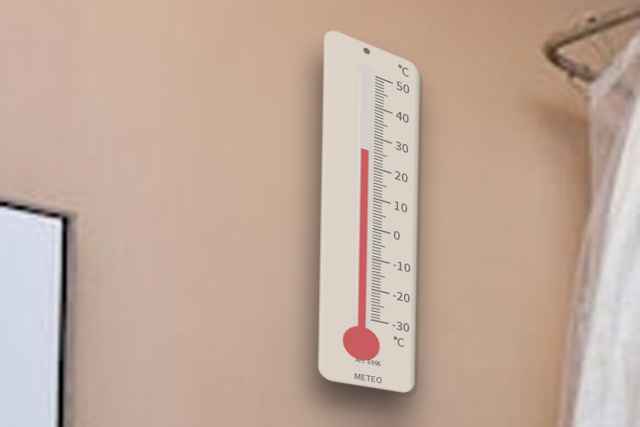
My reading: 25 °C
